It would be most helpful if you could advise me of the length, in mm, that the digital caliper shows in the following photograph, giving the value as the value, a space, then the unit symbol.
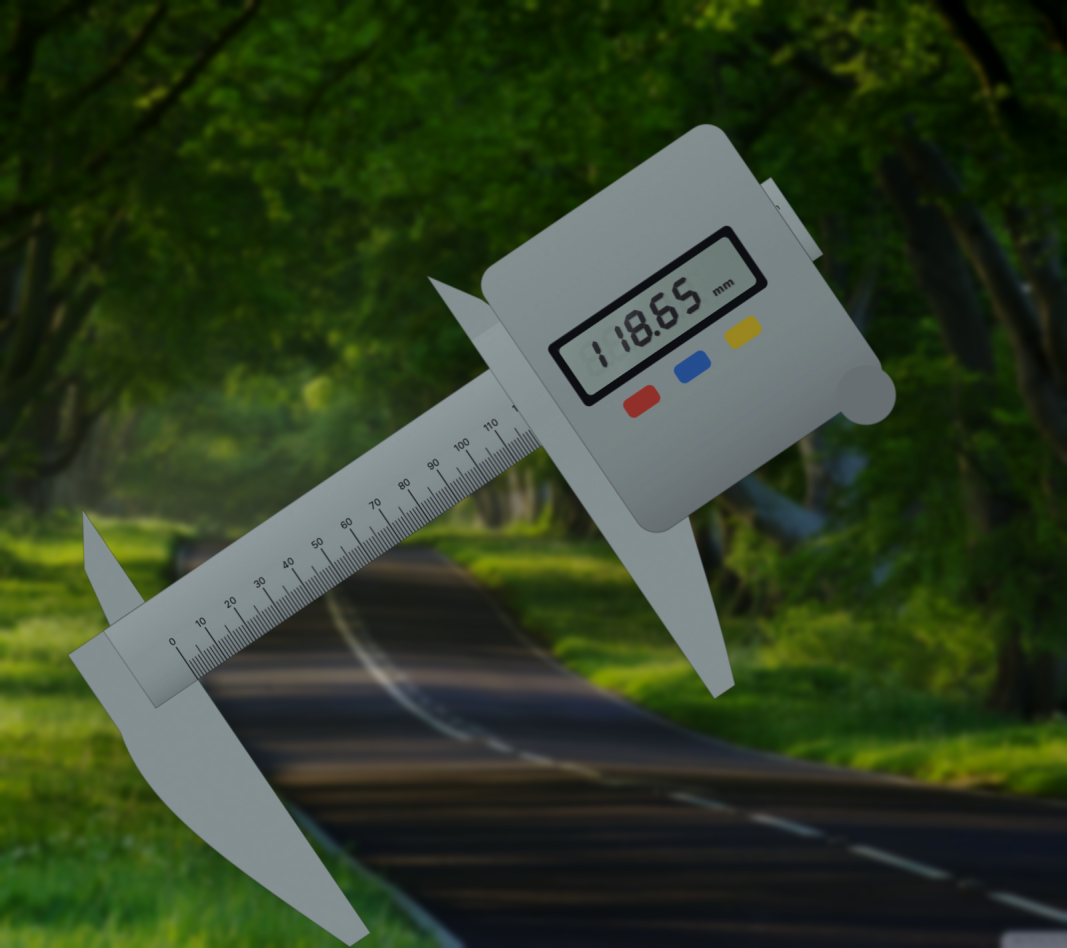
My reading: 118.65 mm
